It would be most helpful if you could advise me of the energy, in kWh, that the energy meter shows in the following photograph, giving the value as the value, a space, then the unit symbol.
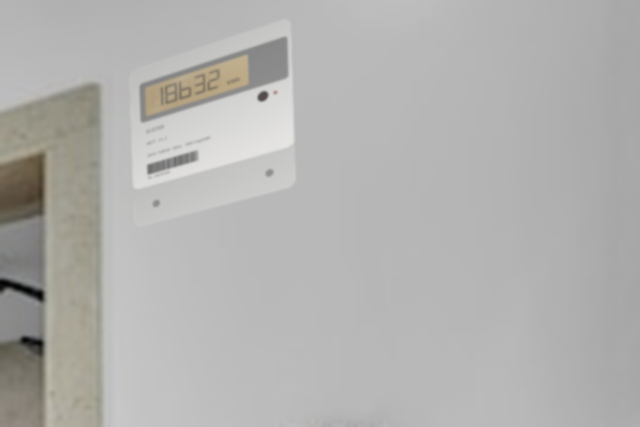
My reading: 18632 kWh
